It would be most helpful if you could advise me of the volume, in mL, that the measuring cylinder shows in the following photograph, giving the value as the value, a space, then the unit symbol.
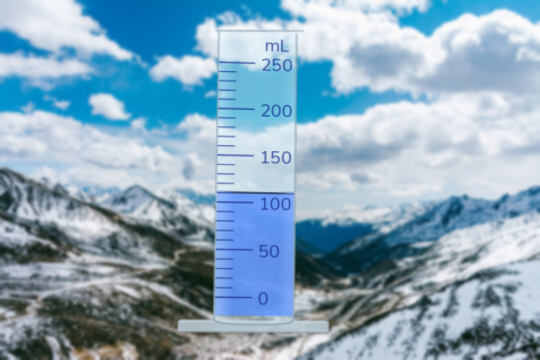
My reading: 110 mL
